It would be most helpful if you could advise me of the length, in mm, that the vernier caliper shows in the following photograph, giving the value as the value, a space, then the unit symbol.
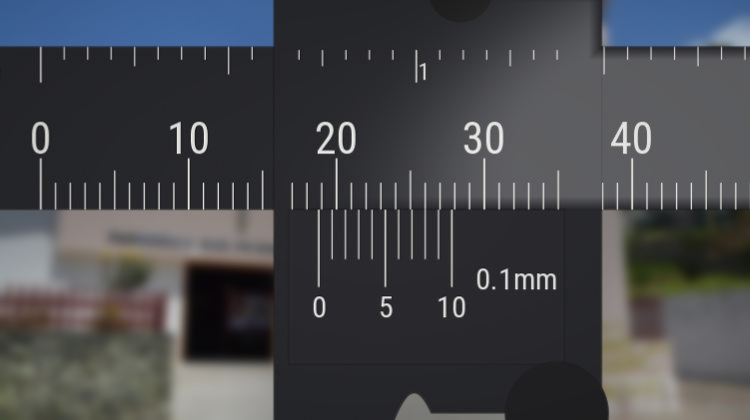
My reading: 18.8 mm
